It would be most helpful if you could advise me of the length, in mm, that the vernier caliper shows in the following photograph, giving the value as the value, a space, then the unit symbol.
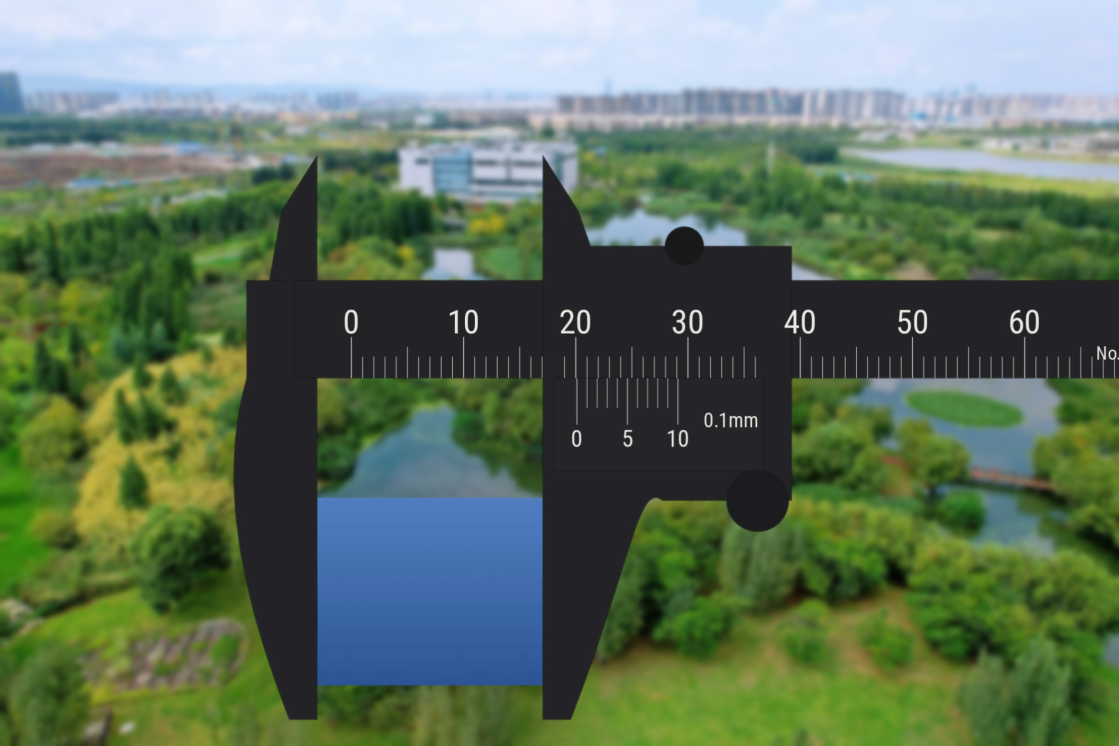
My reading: 20.1 mm
